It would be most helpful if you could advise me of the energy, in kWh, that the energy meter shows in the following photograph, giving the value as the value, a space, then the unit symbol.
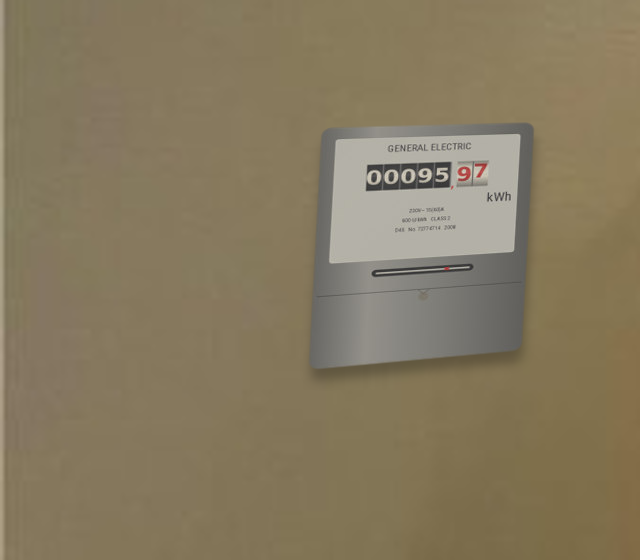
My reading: 95.97 kWh
